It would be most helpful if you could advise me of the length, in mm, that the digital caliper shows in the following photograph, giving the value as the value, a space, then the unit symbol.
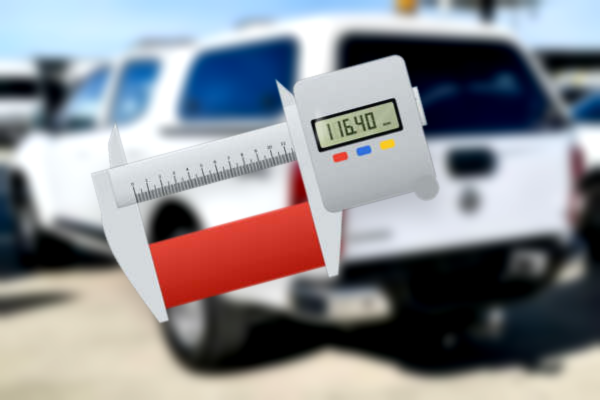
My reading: 116.40 mm
